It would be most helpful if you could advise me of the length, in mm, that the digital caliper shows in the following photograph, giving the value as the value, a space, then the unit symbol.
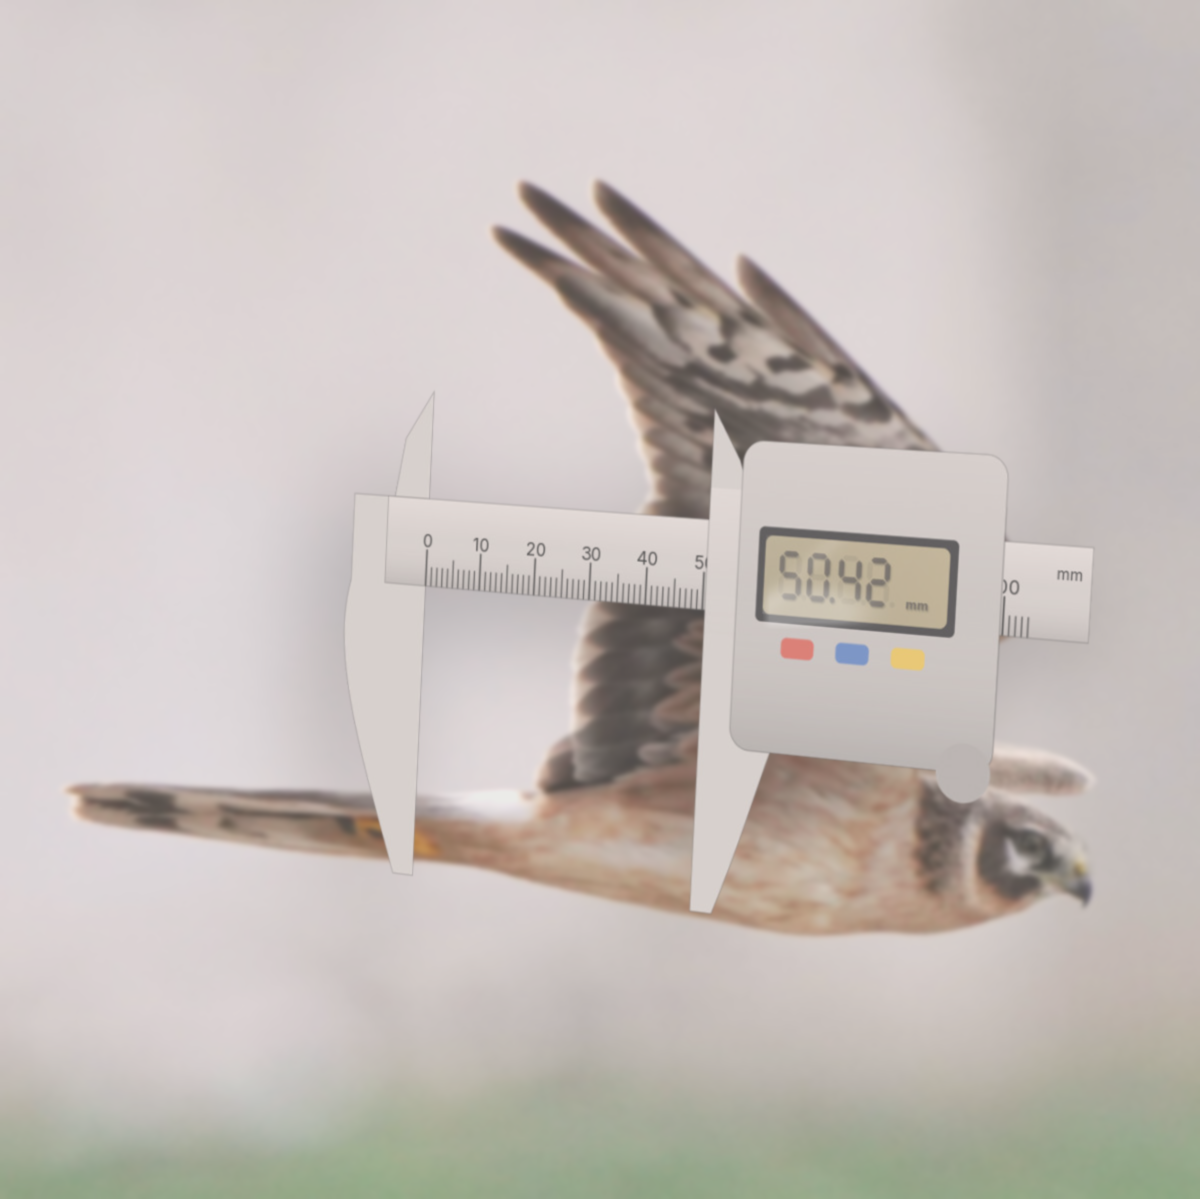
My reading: 50.42 mm
